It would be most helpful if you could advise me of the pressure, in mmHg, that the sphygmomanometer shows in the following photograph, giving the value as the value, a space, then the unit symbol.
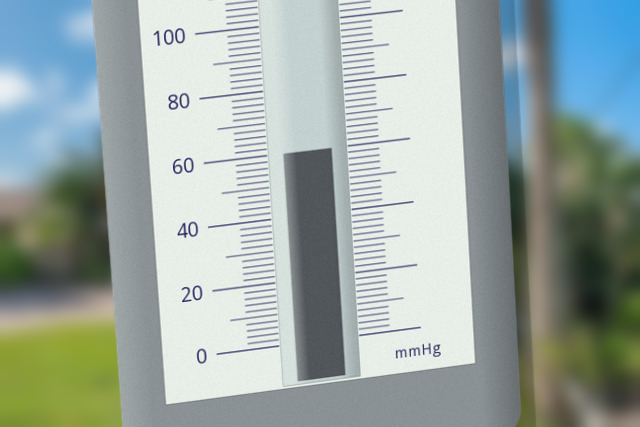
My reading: 60 mmHg
